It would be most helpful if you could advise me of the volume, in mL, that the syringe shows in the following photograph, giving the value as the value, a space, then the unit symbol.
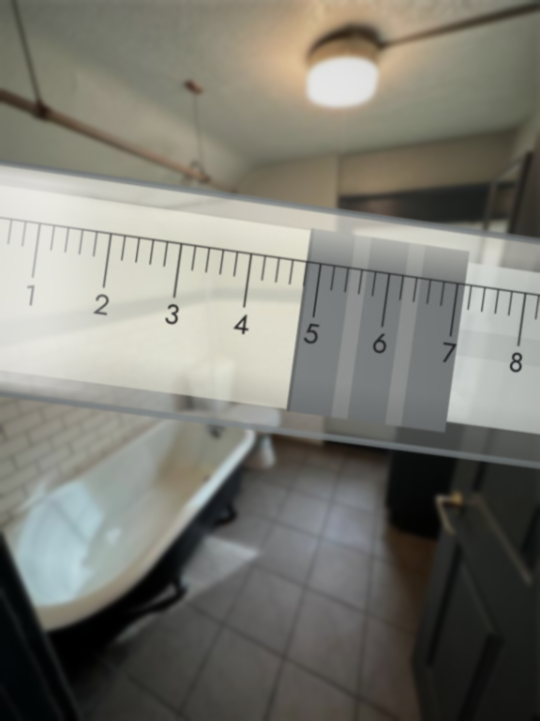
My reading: 4.8 mL
